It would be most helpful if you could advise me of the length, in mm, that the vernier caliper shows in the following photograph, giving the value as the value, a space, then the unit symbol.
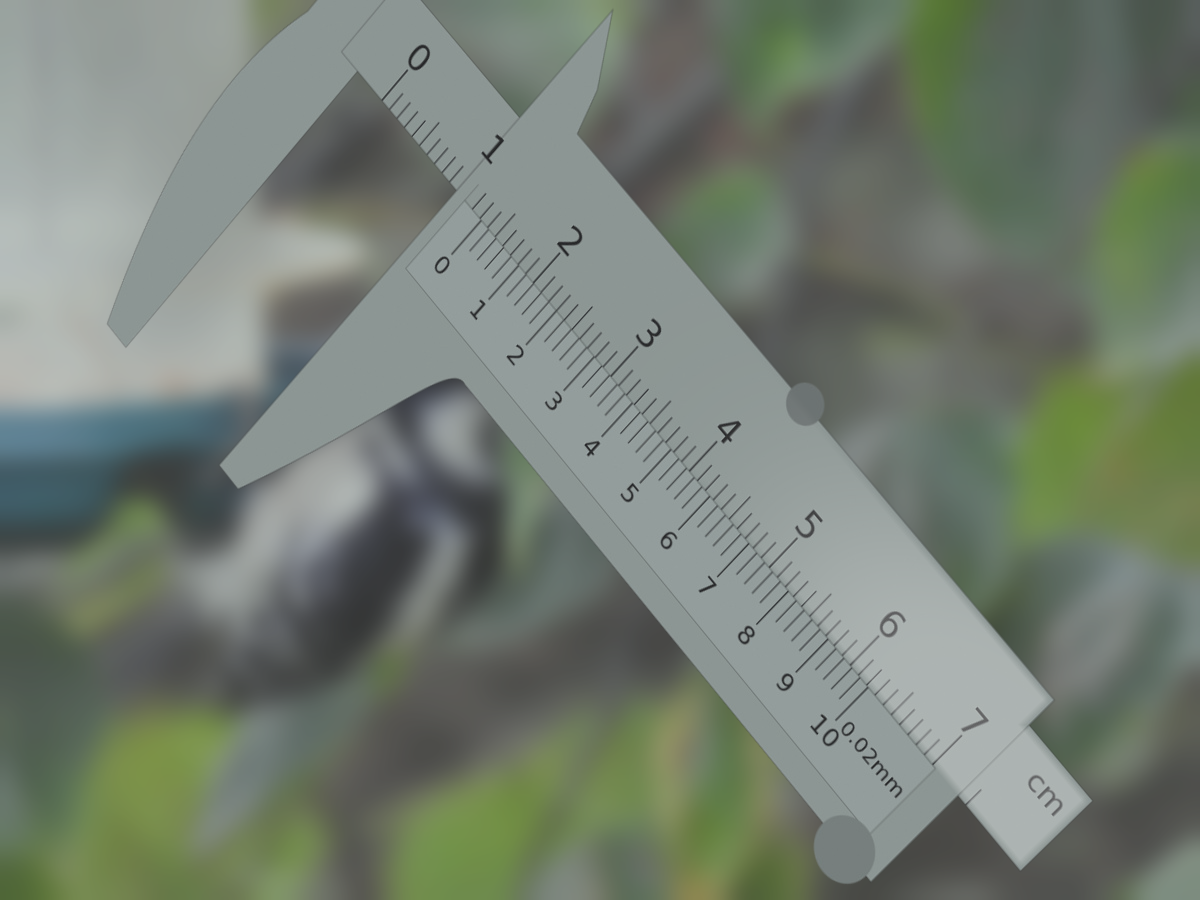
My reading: 13.2 mm
